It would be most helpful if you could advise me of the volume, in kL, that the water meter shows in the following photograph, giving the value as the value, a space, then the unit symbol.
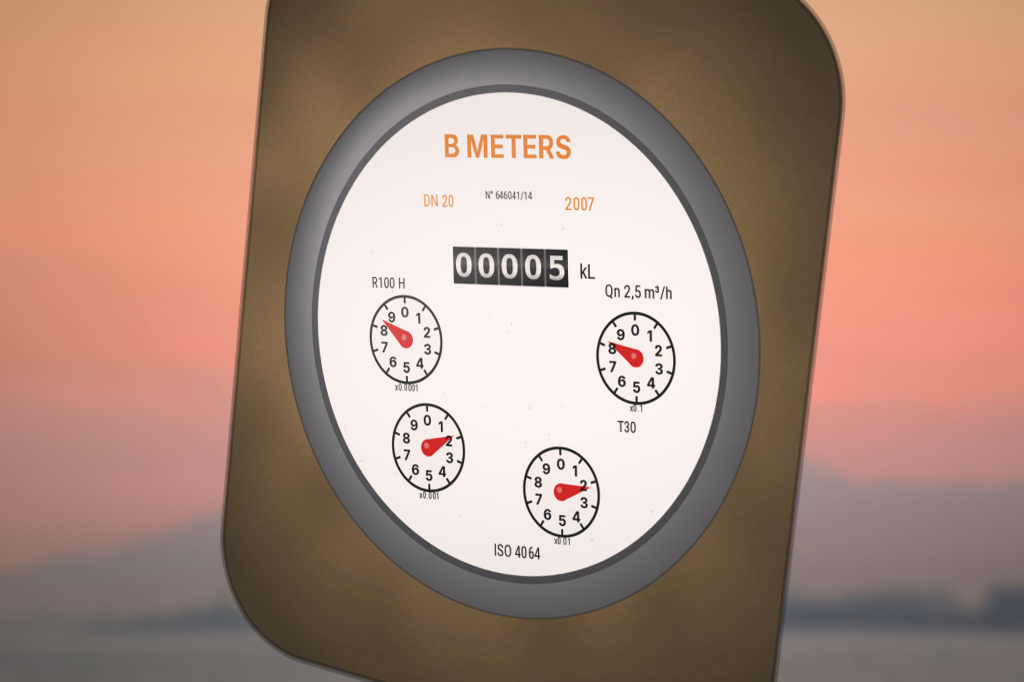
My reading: 5.8218 kL
